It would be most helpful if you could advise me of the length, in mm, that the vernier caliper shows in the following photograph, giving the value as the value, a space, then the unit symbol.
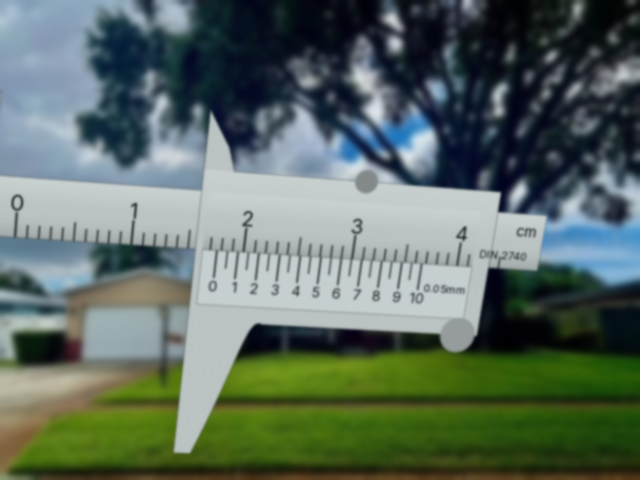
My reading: 17.6 mm
